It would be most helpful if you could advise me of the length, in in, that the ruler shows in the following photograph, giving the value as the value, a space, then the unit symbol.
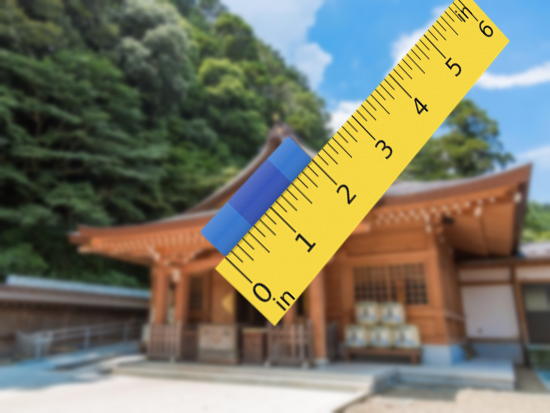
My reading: 2 in
